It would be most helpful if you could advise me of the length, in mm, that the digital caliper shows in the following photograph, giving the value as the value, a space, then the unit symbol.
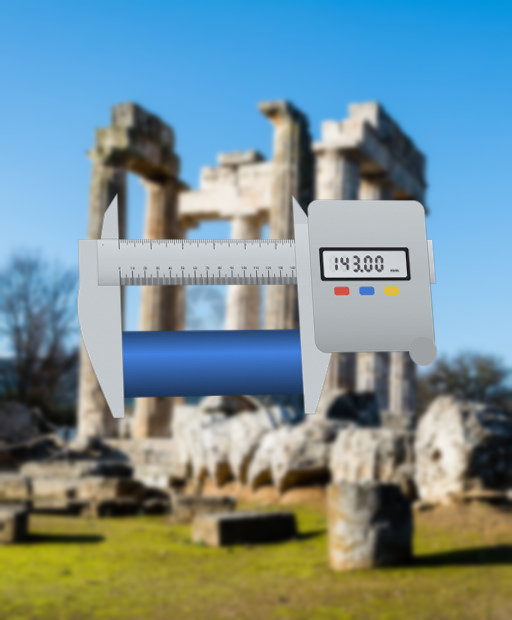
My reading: 143.00 mm
